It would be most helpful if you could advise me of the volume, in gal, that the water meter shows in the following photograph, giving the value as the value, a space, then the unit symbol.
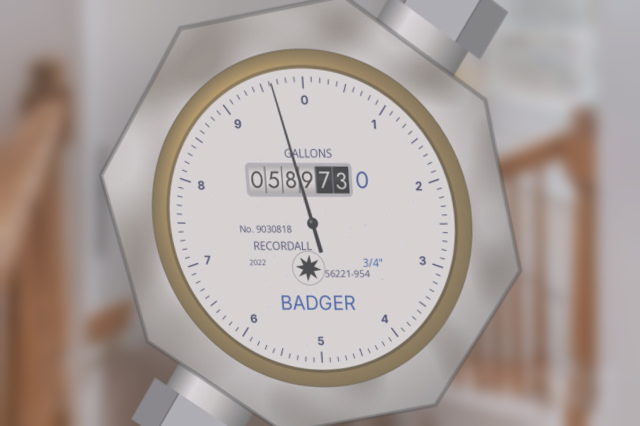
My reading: 589729.6 gal
